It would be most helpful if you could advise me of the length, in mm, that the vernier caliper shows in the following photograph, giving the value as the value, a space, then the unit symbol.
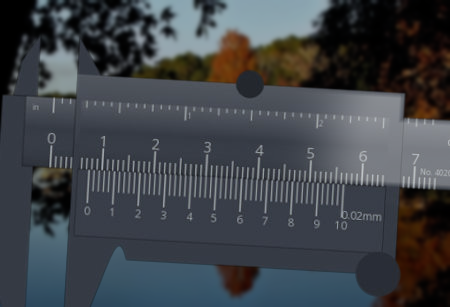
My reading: 7.5 mm
